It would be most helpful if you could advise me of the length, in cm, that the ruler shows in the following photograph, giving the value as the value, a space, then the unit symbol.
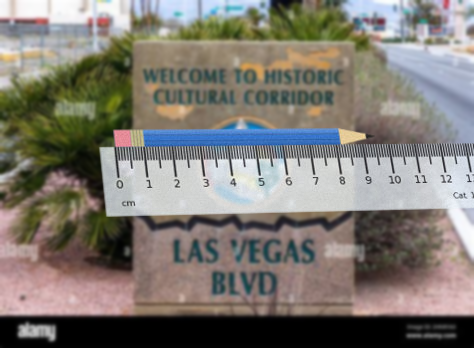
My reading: 9.5 cm
